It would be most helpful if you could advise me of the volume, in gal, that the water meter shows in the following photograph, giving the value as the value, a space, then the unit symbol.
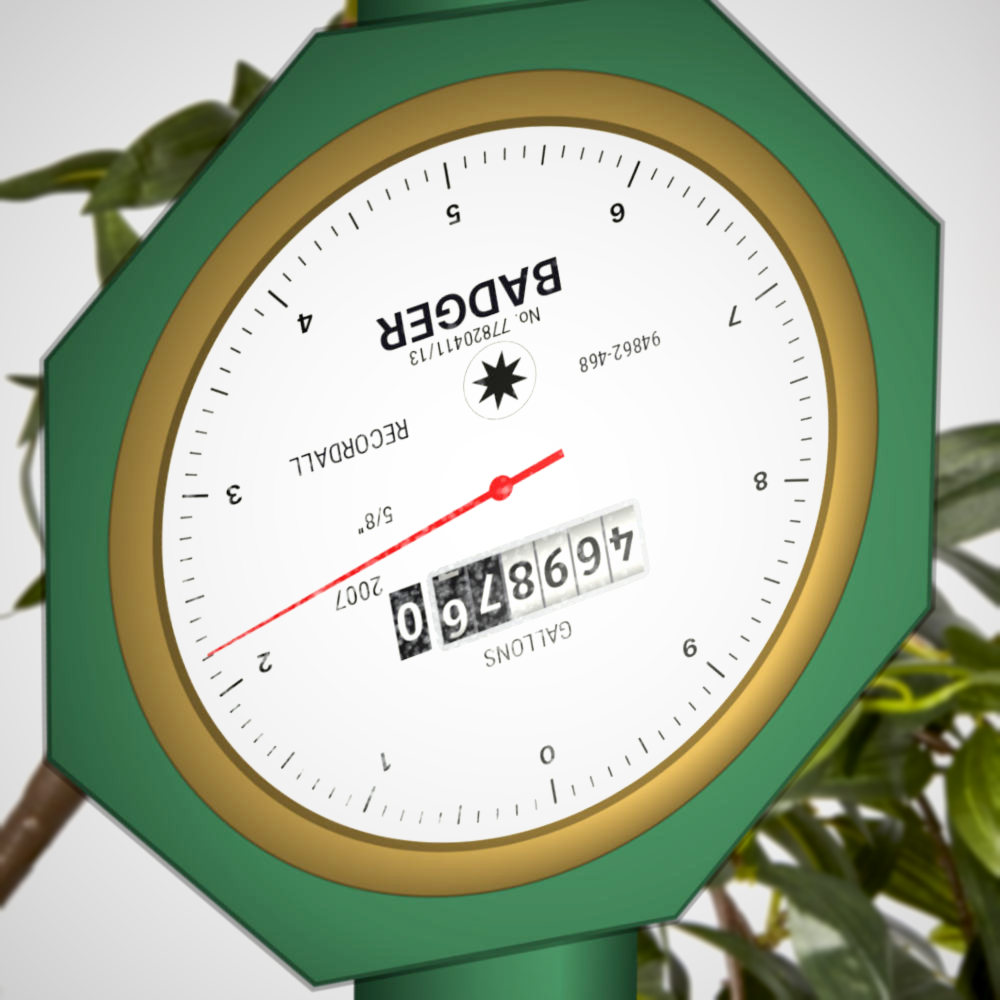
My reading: 4698762.2 gal
